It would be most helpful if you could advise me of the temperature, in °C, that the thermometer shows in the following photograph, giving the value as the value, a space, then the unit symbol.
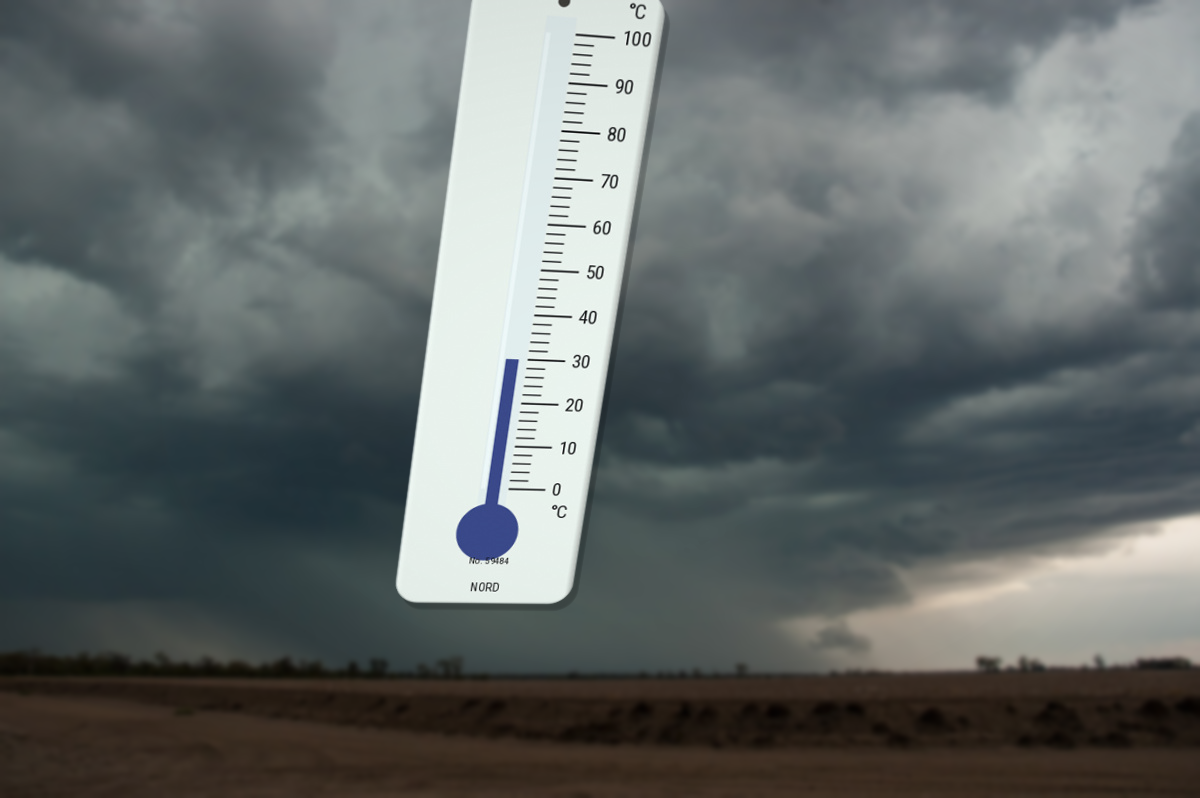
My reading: 30 °C
